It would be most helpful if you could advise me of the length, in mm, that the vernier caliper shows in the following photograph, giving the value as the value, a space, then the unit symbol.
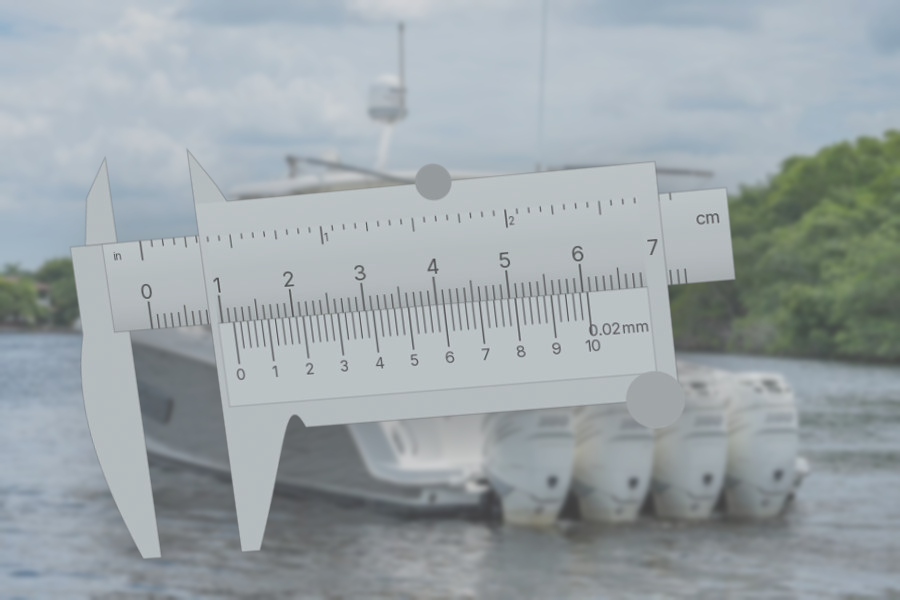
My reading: 11.6 mm
